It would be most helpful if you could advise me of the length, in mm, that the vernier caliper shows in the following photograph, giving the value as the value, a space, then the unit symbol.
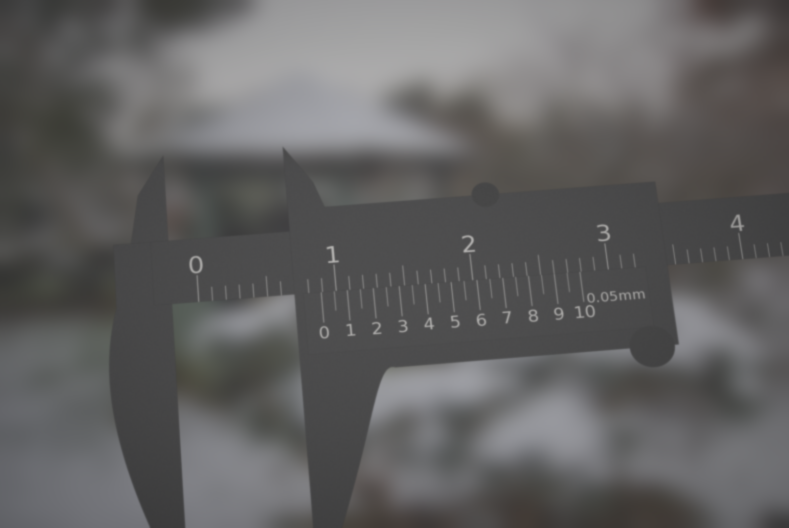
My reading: 8.9 mm
